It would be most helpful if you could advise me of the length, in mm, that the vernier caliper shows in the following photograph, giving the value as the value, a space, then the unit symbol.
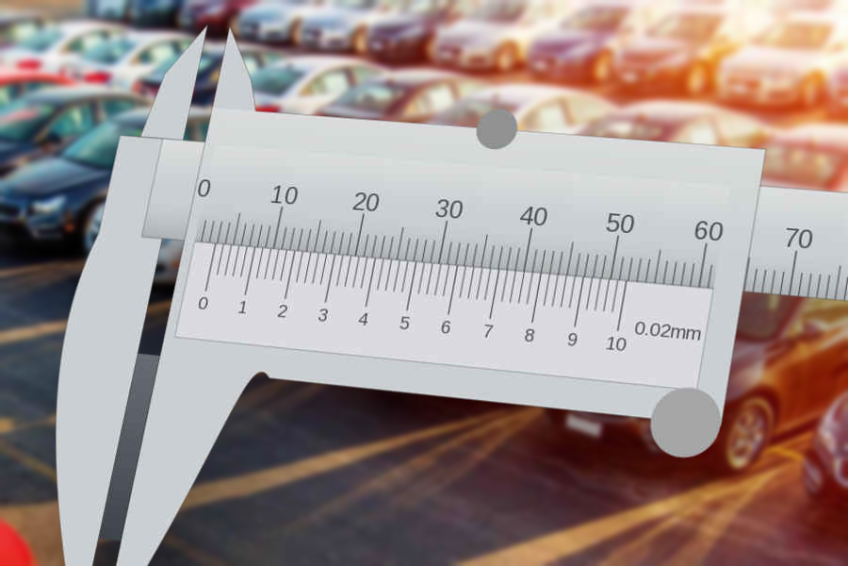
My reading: 2.8 mm
